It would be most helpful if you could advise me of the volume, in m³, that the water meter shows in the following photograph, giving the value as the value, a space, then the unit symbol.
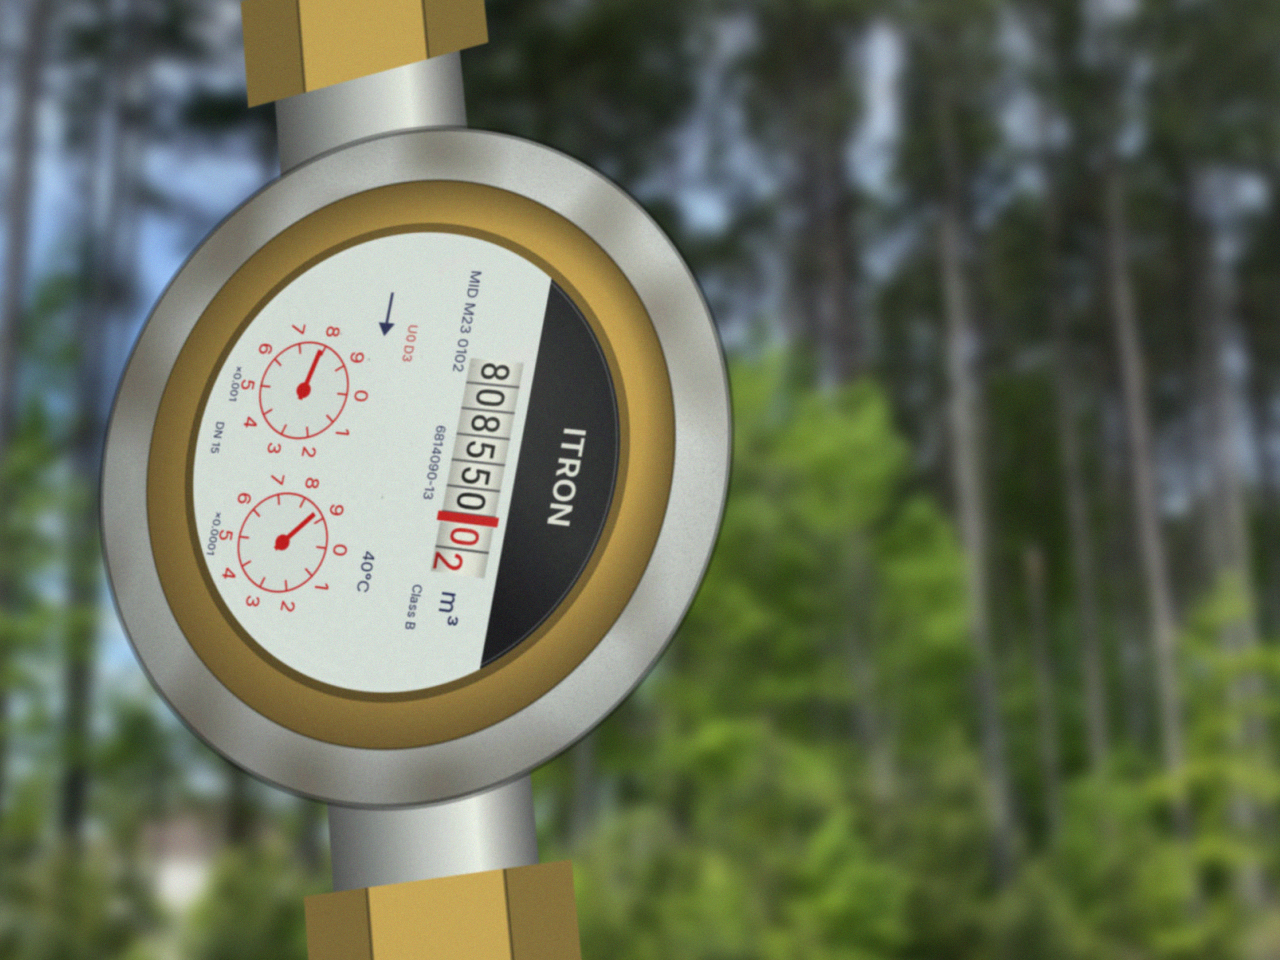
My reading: 808550.0178 m³
